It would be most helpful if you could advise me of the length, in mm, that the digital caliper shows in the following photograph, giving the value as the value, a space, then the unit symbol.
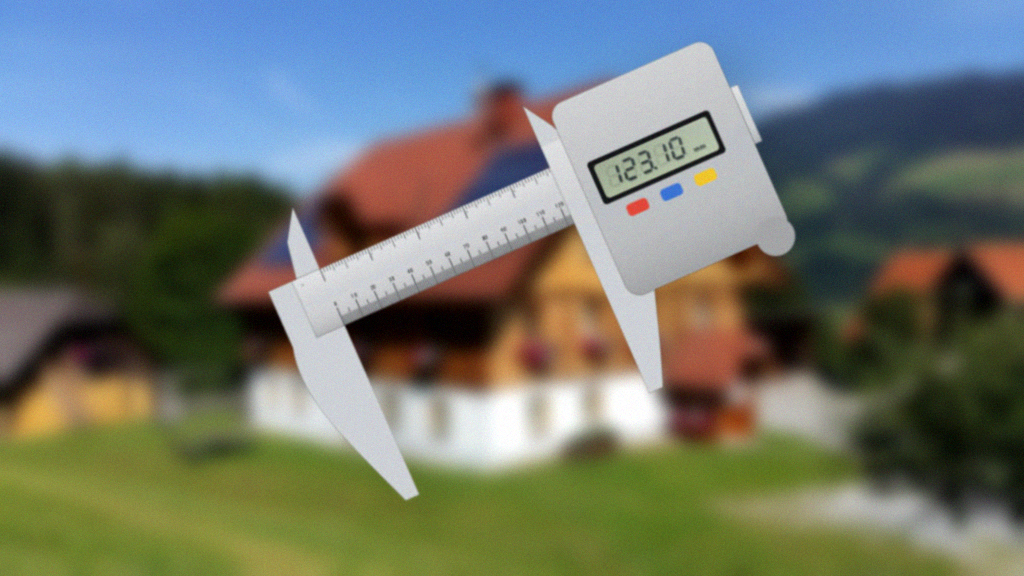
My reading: 123.10 mm
